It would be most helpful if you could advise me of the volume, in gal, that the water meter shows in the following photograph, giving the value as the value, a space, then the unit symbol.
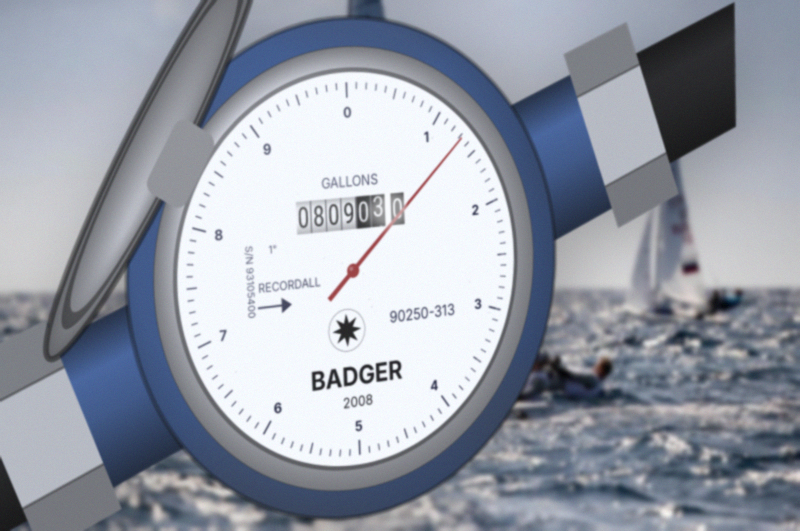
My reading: 809031.3 gal
